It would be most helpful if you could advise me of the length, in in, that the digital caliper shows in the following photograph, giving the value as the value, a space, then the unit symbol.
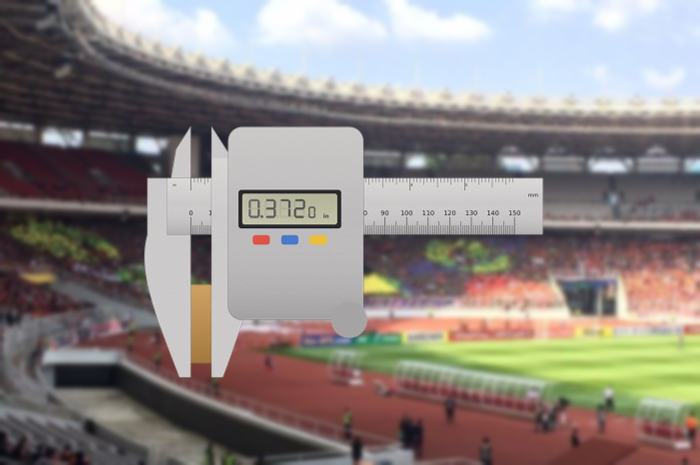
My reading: 0.3720 in
